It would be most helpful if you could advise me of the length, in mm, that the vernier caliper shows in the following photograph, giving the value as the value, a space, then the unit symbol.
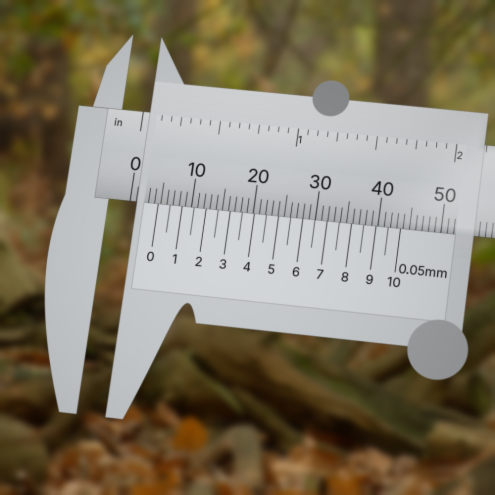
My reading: 4.6 mm
